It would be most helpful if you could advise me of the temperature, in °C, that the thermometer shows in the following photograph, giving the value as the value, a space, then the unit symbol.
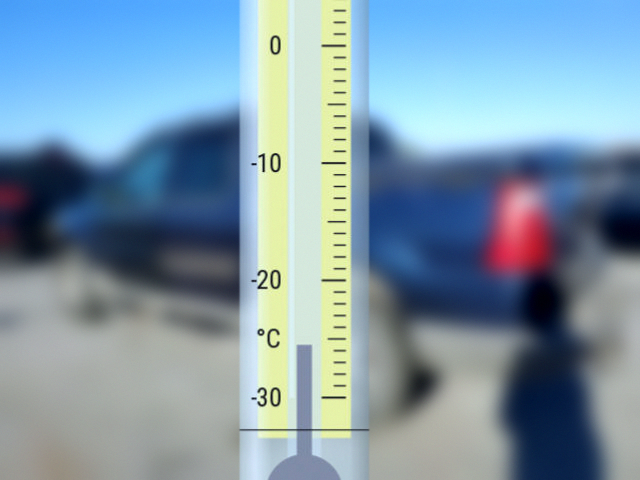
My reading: -25.5 °C
